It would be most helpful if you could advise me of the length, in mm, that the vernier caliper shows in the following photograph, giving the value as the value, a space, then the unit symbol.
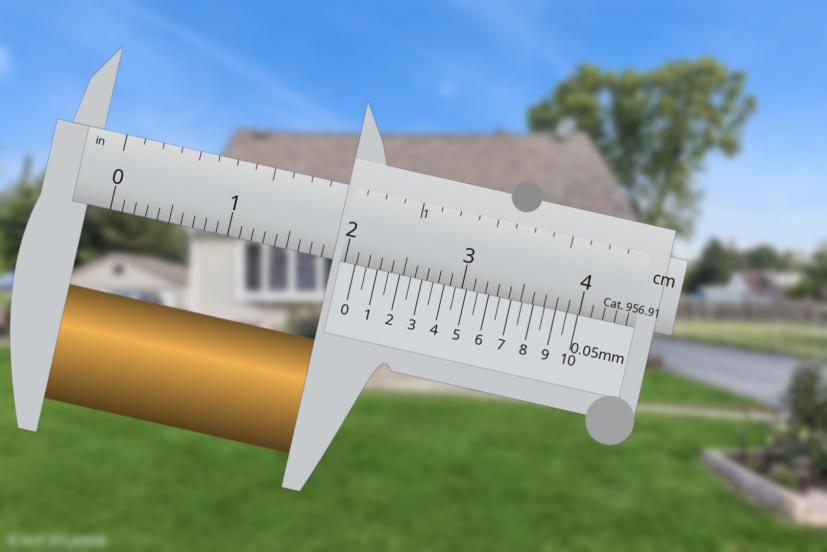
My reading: 20.9 mm
